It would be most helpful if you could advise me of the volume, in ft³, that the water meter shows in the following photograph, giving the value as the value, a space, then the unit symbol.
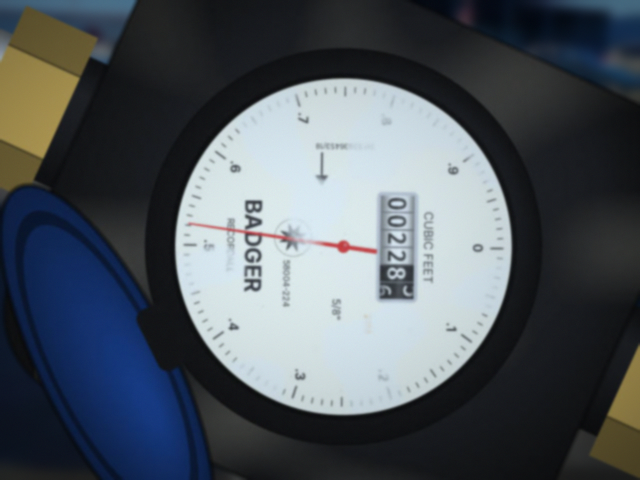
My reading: 2285.52 ft³
